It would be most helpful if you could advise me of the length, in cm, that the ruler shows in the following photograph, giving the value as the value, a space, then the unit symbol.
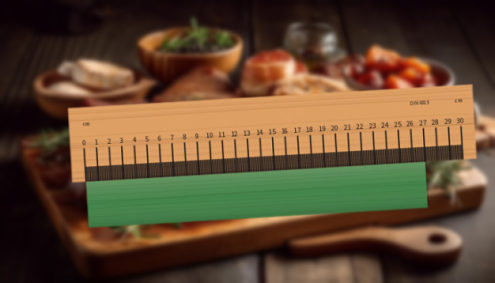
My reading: 27 cm
